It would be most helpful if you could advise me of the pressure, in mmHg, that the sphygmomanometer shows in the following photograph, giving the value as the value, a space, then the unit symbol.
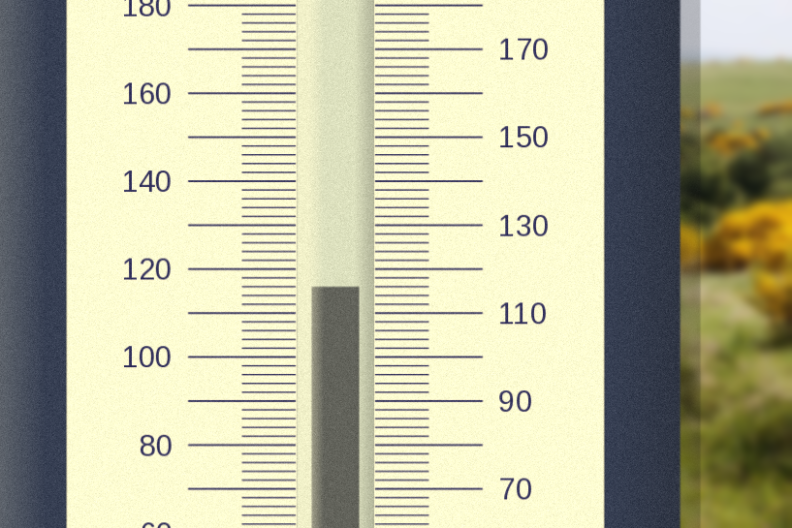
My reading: 116 mmHg
